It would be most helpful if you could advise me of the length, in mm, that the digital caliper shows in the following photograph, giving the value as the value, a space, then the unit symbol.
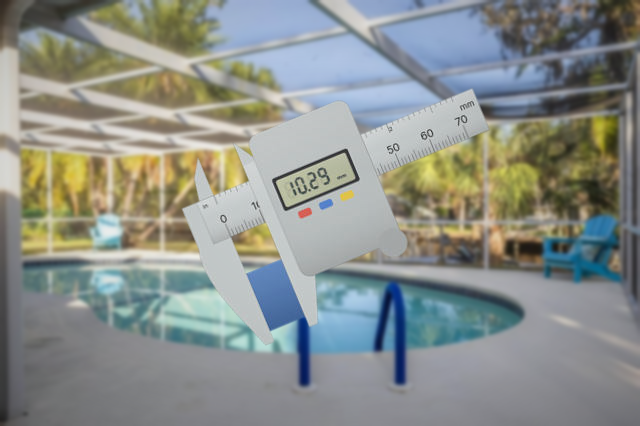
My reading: 10.29 mm
